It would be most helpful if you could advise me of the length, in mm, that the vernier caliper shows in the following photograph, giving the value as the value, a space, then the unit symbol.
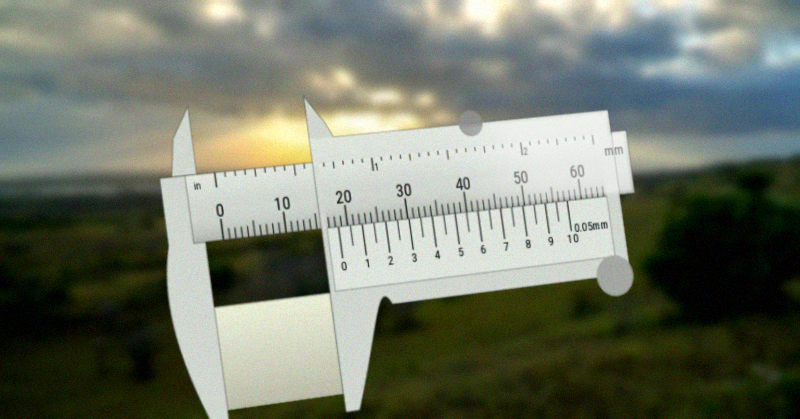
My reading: 18.5 mm
